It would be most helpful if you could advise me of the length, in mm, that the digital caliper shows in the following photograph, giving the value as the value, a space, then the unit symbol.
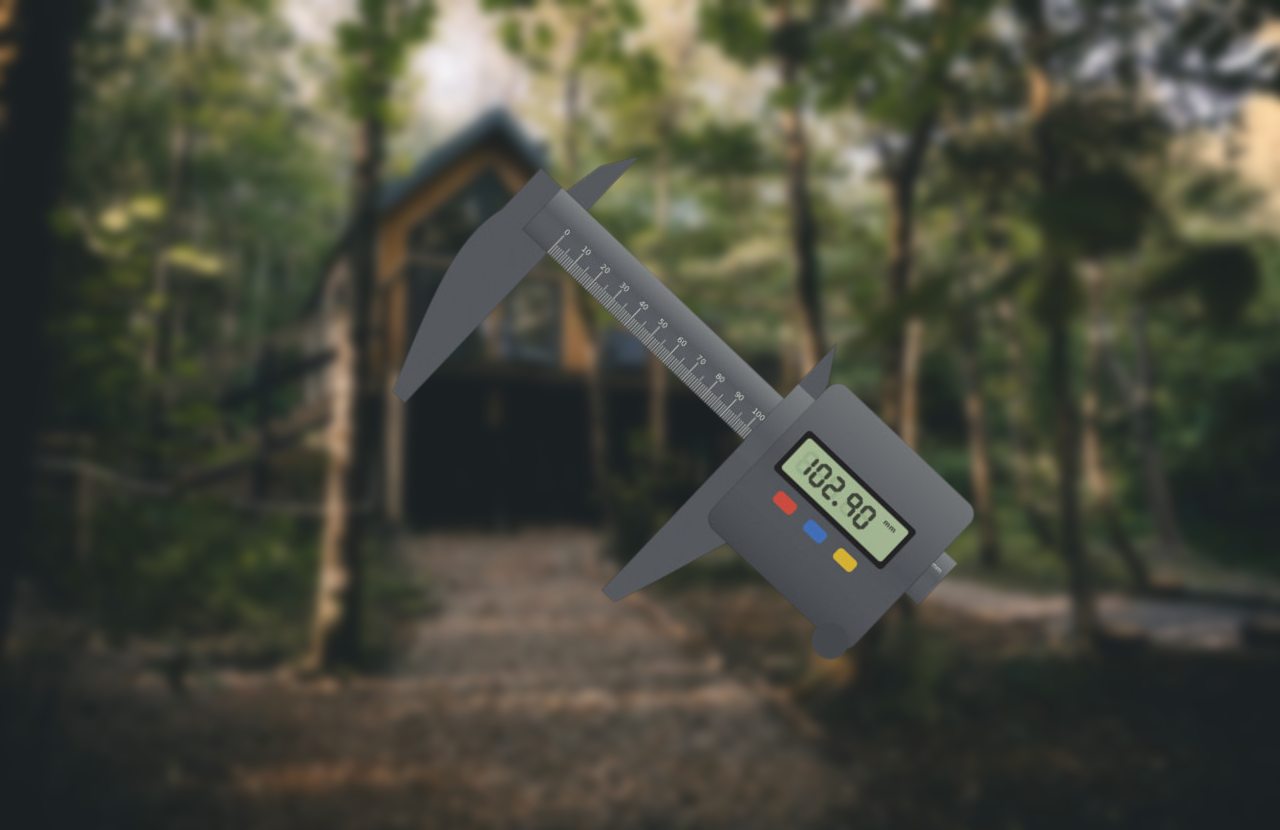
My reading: 102.90 mm
